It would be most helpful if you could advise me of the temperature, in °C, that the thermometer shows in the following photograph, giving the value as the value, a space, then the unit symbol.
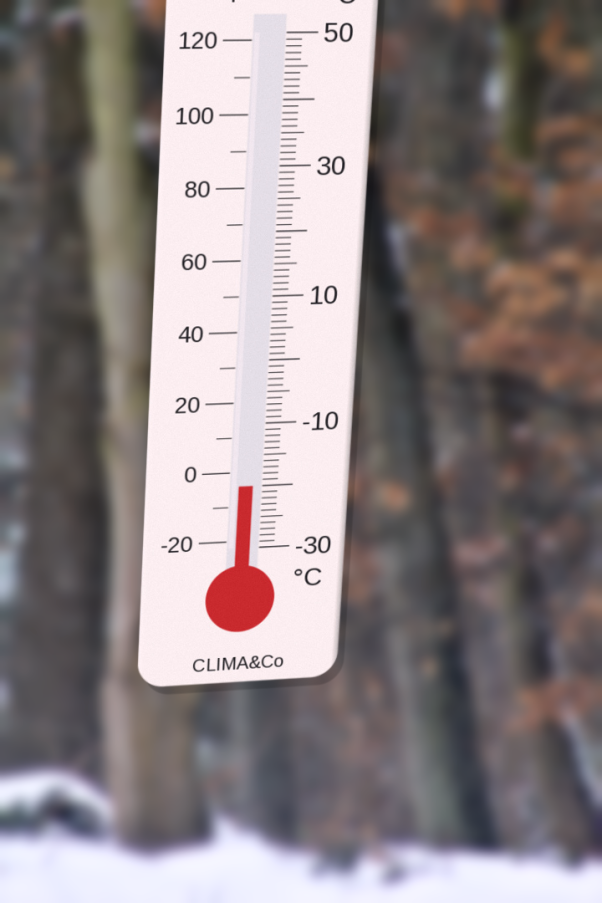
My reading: -20 °C
